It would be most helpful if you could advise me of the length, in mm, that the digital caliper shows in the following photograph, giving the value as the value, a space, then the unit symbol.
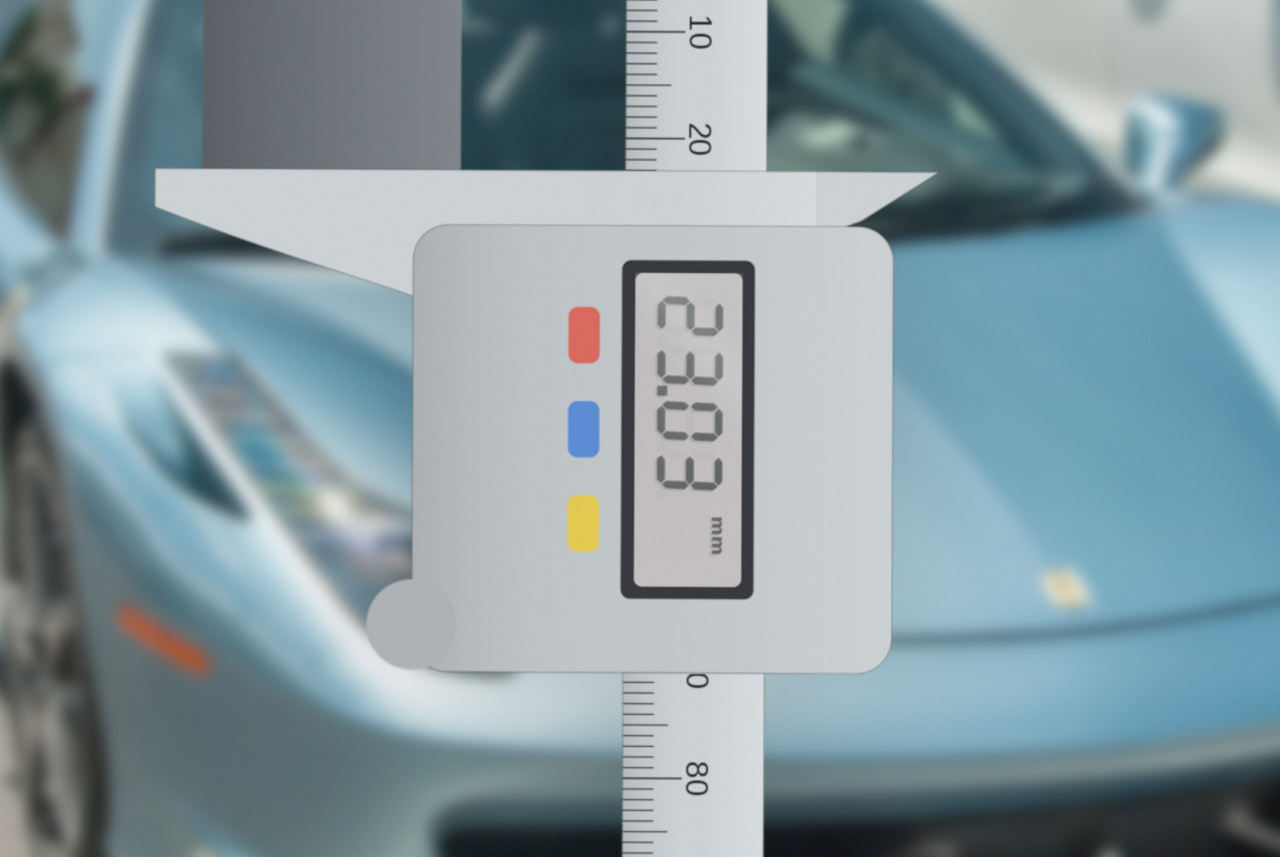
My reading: 23.03 mm
